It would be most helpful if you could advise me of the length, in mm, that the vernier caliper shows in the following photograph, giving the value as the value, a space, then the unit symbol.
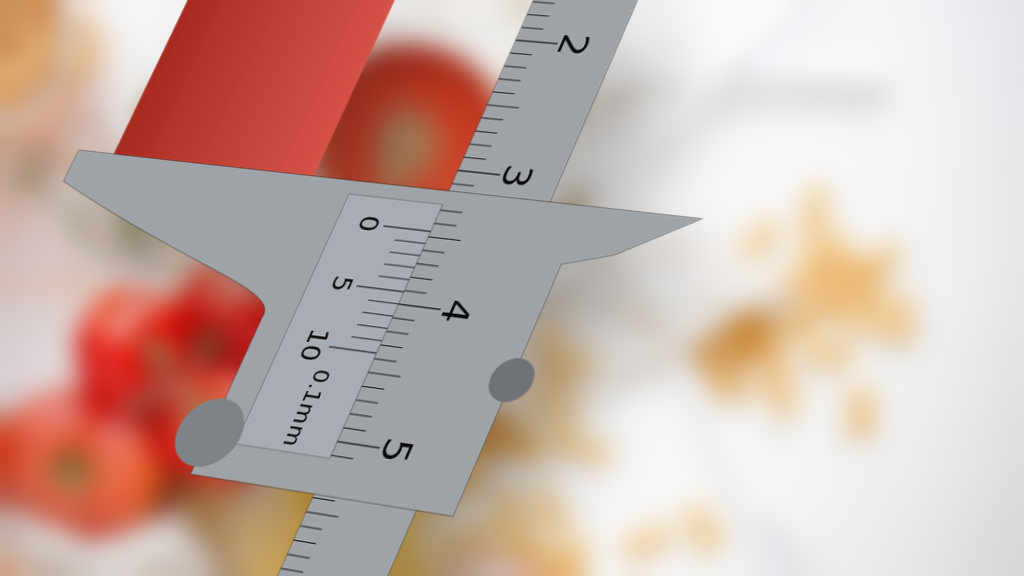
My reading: 34.6 mm
